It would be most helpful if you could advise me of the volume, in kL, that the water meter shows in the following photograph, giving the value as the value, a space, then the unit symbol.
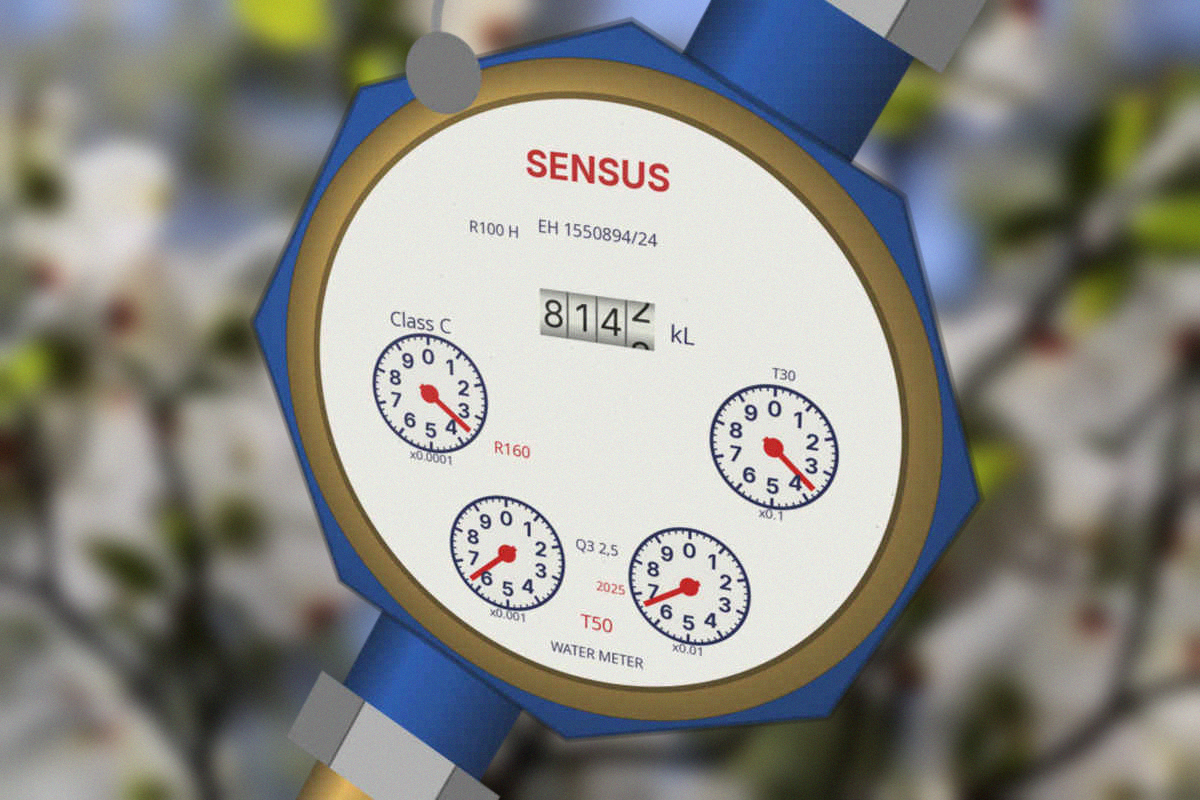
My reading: 8142.3663 kL
